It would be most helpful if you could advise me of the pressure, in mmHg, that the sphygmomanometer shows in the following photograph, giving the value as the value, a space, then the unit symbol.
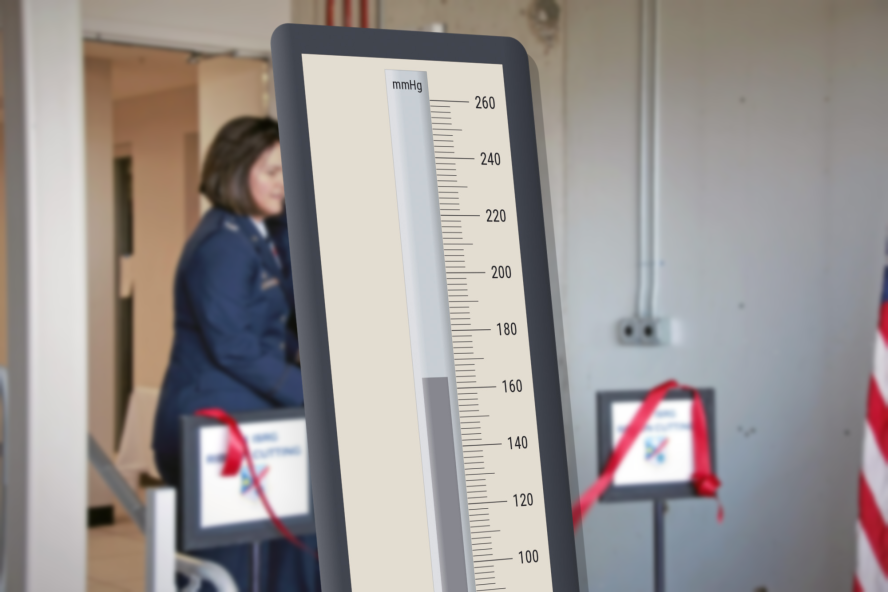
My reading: 164 mmHg
